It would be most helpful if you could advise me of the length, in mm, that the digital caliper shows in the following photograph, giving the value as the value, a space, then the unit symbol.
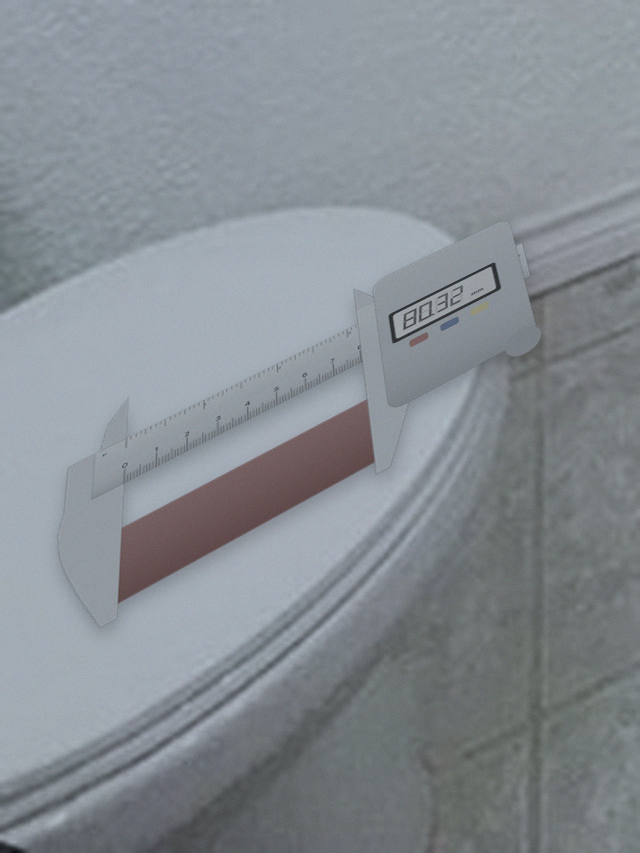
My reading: 80.32 mm
